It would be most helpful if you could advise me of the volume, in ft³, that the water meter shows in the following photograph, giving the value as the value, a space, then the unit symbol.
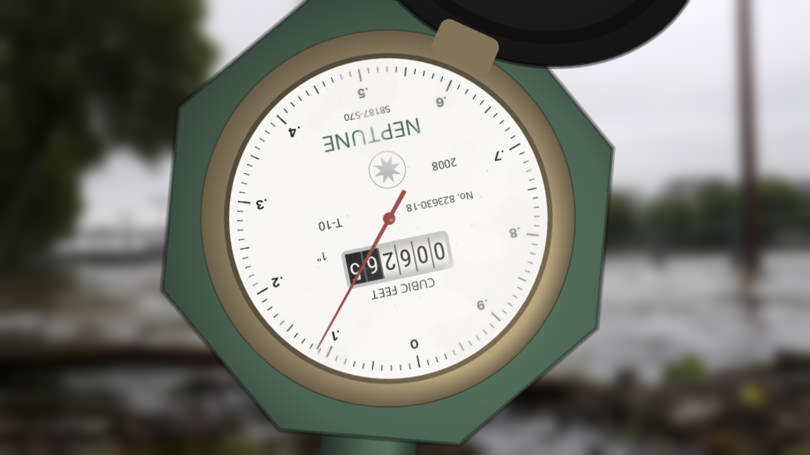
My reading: 6265.11 ft³
